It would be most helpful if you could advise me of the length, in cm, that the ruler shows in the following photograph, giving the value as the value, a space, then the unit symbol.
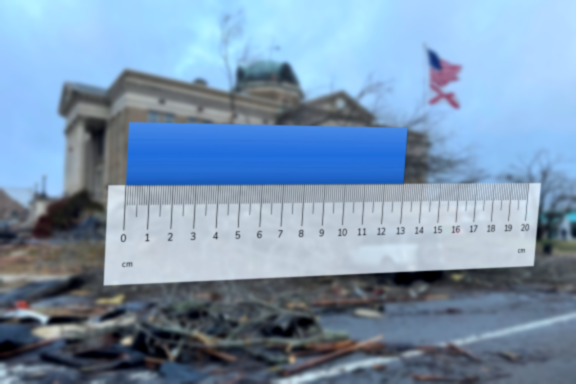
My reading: 13 cm
